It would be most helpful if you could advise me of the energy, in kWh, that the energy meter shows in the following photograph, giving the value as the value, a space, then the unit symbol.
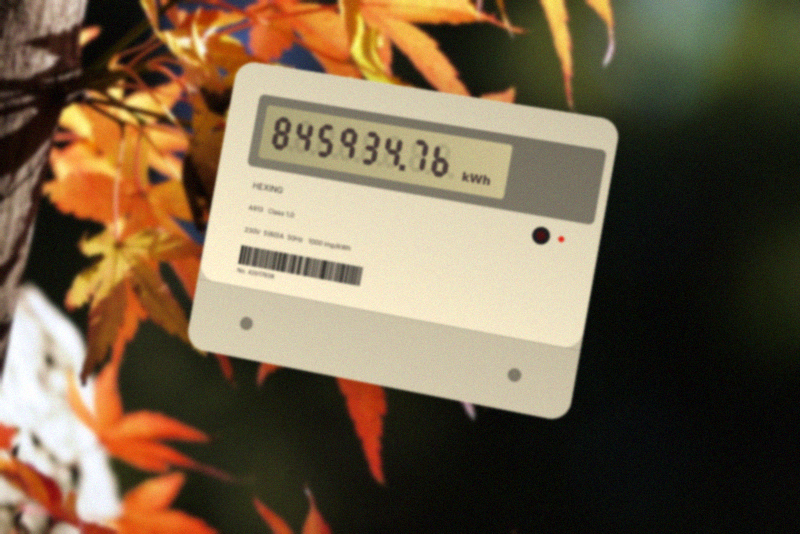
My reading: 845934.76 kWh
